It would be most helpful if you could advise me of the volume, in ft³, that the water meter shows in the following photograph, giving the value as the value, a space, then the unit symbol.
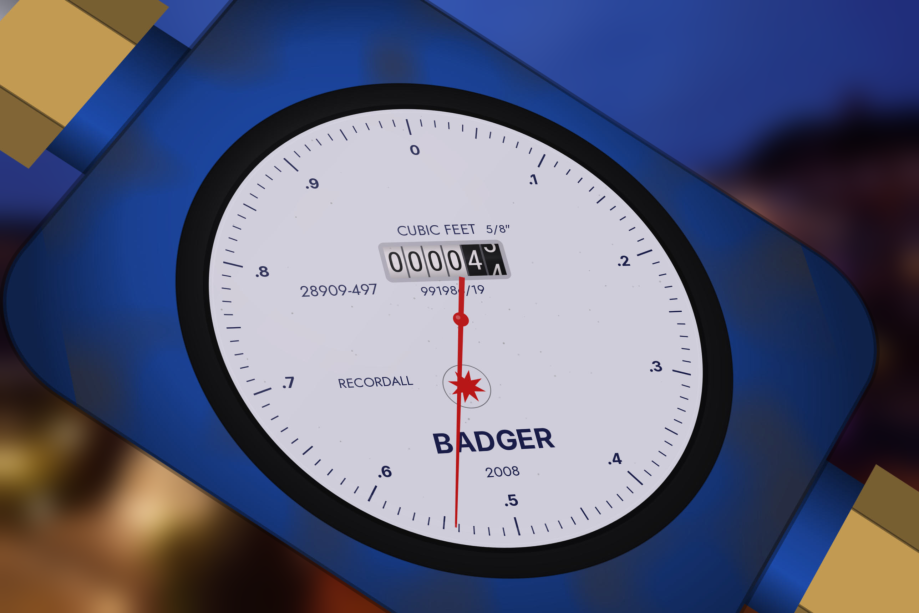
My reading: 43.54 ft³
